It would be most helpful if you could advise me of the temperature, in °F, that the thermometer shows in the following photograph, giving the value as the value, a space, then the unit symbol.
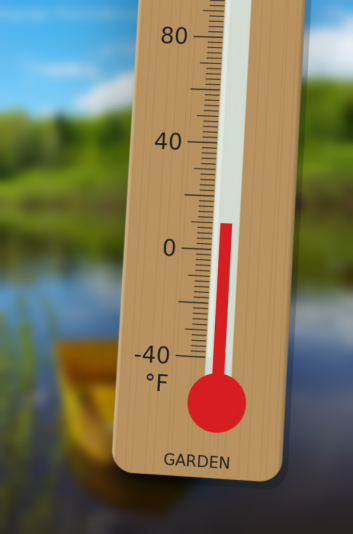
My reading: 10 °F
